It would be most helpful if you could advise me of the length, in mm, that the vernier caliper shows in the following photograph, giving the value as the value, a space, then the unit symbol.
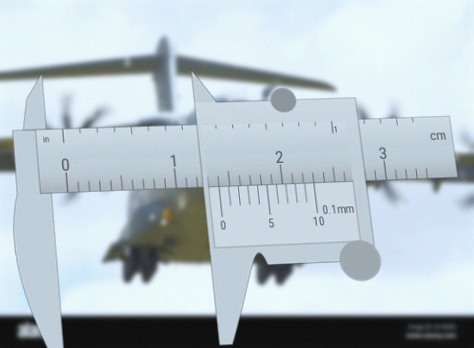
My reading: 14.0 mm
